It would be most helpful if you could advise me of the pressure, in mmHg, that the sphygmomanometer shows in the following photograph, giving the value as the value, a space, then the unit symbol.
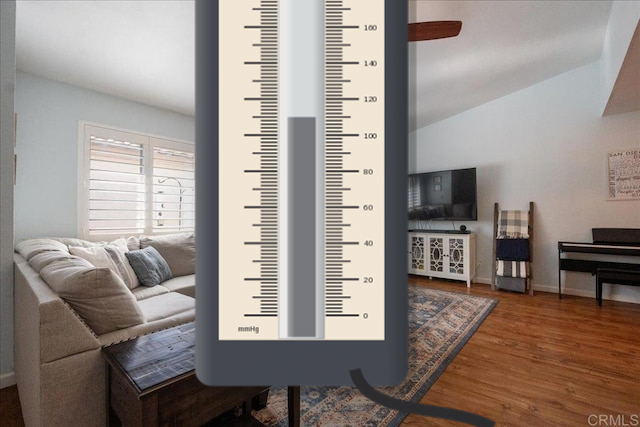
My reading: 110 mmHg
